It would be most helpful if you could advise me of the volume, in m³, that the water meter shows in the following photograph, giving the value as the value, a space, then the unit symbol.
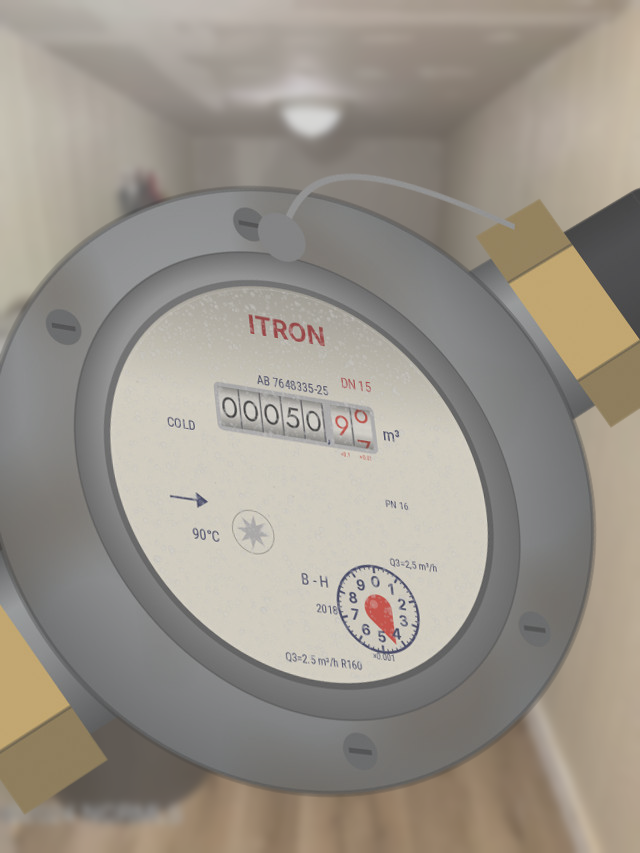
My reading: 50.964 m³
